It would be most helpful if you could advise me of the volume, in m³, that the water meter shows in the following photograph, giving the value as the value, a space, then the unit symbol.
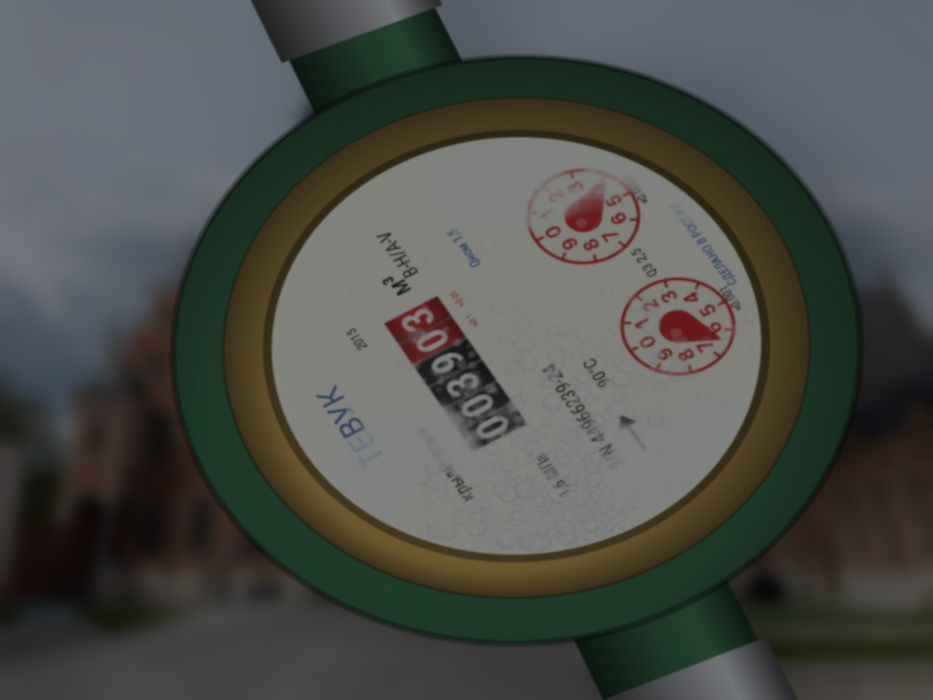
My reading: 39.0364 m³
